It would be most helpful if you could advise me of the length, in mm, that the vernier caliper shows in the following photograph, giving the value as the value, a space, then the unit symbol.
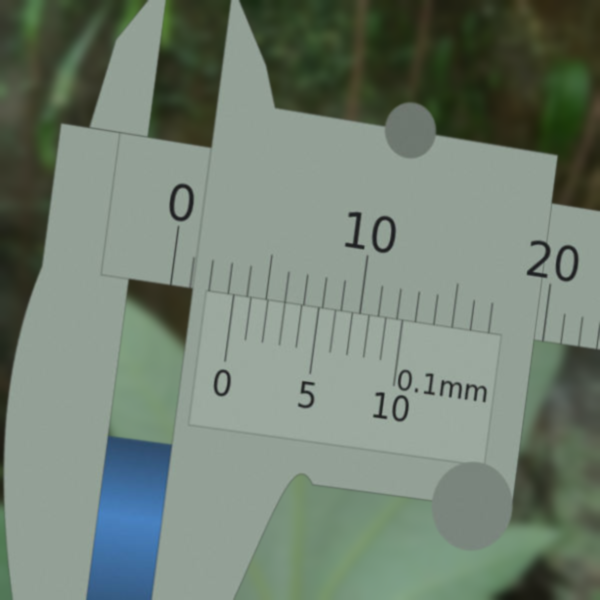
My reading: 3.3 mm
